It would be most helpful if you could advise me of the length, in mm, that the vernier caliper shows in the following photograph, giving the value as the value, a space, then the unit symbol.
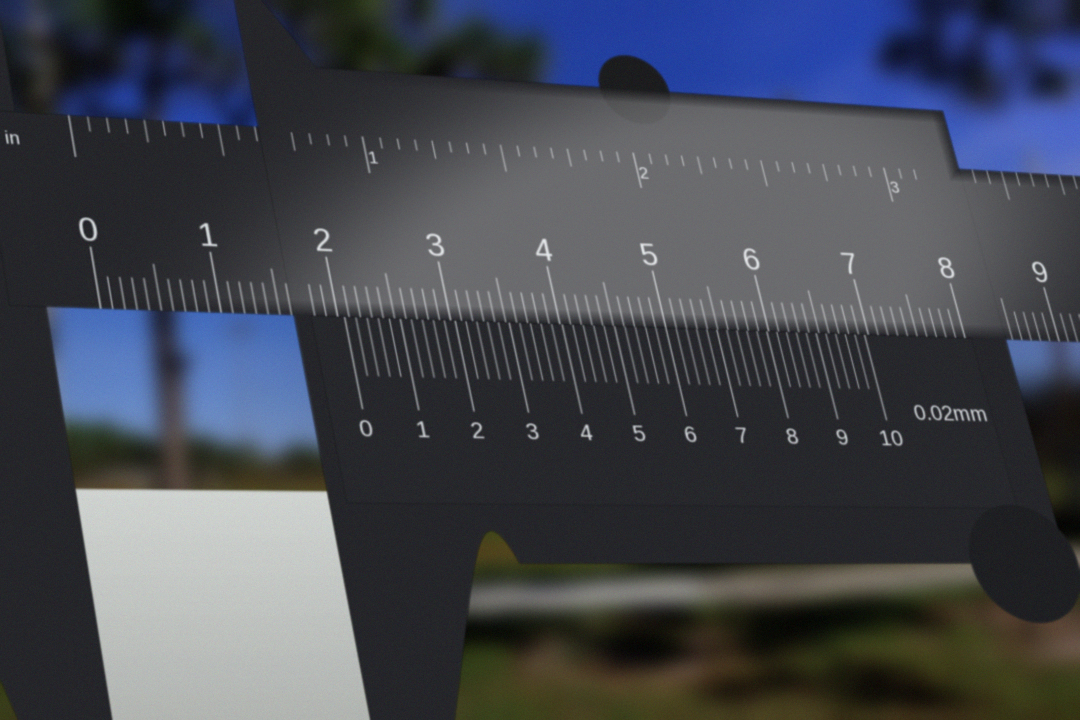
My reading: 20.6 mm
